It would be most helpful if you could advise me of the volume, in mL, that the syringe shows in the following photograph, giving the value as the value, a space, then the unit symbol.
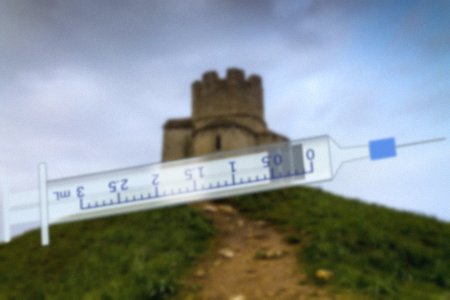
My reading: 0.1 mL
